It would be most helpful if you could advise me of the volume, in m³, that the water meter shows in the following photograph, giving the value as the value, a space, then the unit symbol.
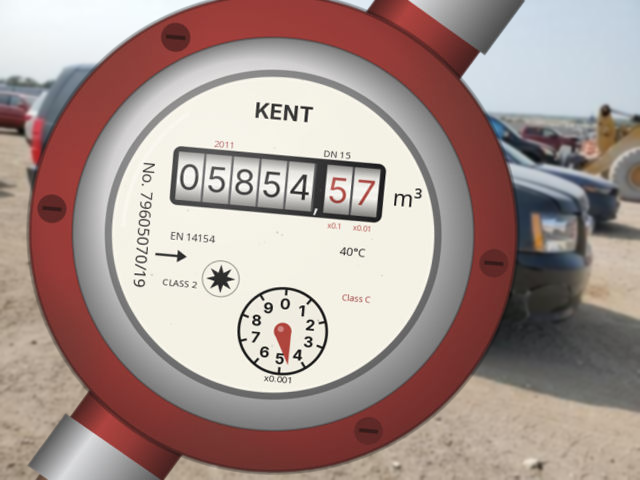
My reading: 5854.574 m³
